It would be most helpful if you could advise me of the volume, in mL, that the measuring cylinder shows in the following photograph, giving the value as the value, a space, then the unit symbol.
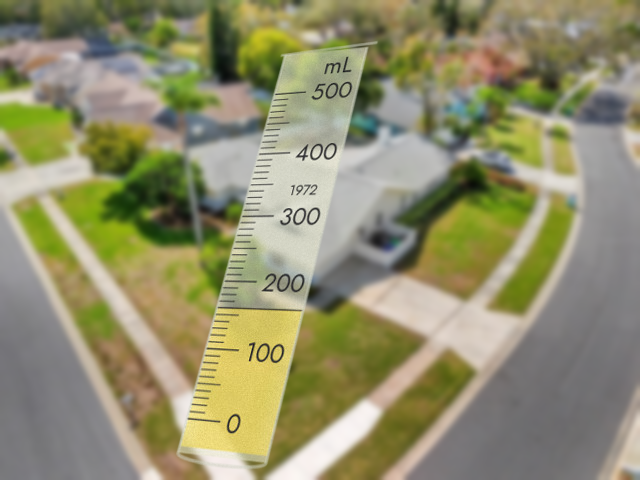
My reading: 160 mL
